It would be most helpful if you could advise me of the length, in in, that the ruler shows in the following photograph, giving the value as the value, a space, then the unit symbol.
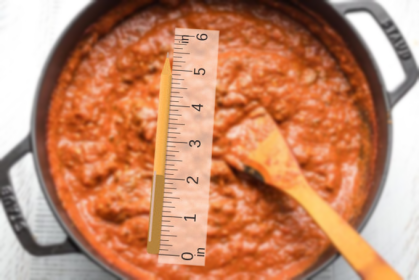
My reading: 5.5 in
